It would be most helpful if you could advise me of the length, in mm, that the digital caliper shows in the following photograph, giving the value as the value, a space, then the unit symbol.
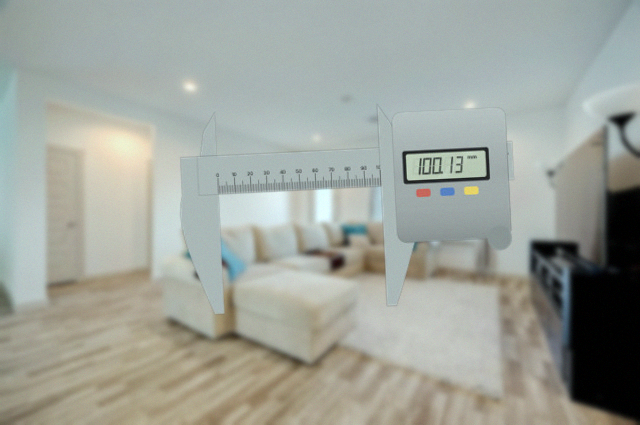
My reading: 100.13 mm
